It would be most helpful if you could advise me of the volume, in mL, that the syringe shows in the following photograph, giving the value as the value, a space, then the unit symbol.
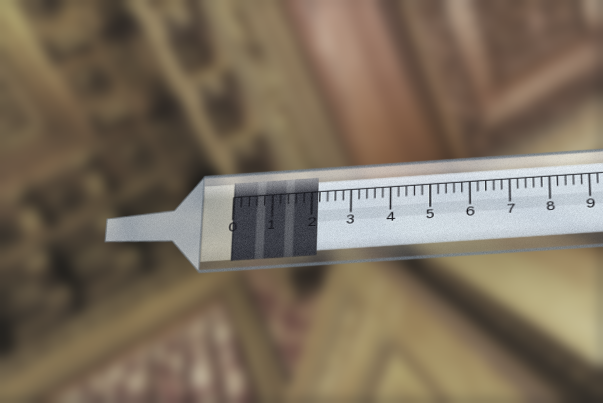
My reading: 0 mL
